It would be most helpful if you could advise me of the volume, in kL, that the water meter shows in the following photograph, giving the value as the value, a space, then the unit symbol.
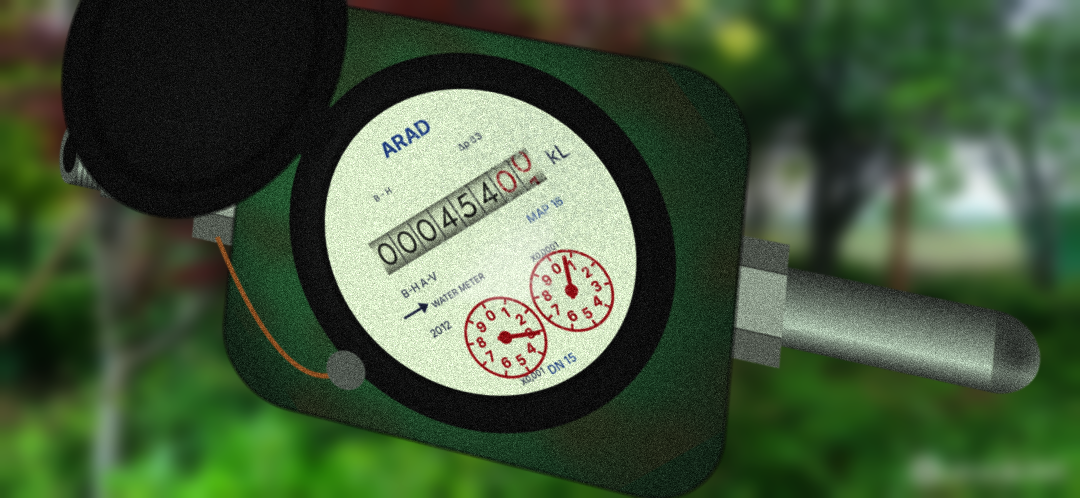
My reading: 454.0030 kL
